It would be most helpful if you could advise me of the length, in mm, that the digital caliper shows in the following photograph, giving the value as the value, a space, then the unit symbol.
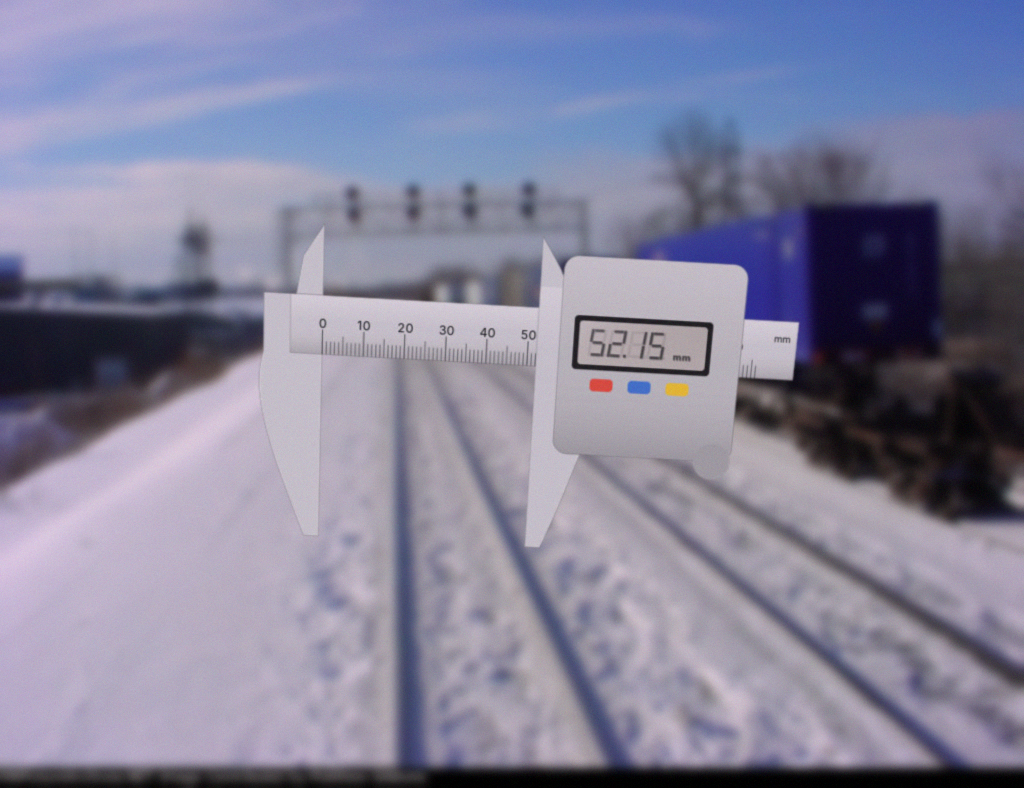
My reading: 52.15 mm
